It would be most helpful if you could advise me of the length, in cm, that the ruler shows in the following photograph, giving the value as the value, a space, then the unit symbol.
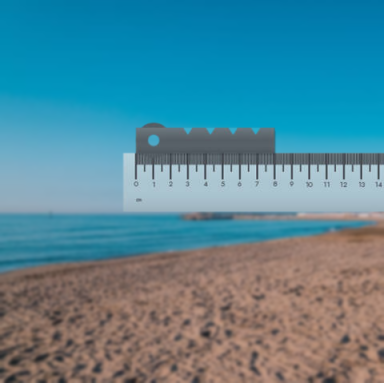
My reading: 8 cm
